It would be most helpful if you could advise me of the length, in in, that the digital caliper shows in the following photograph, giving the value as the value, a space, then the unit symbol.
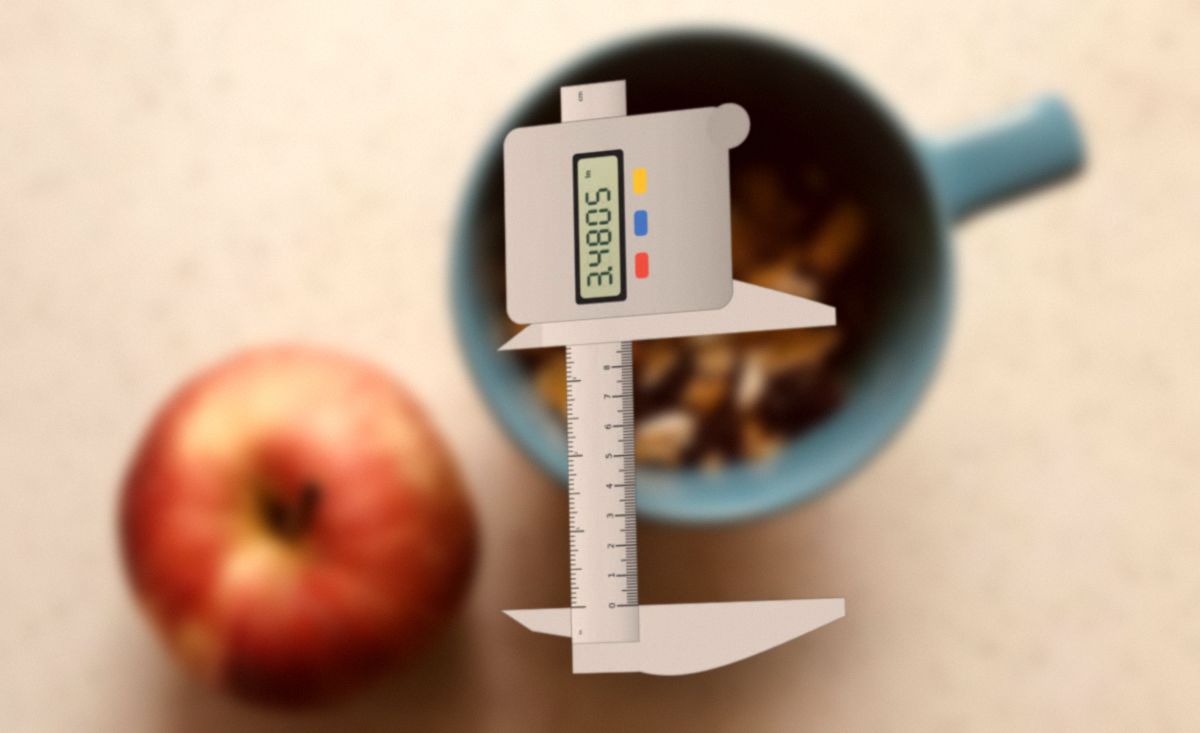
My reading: 3.4805 in
